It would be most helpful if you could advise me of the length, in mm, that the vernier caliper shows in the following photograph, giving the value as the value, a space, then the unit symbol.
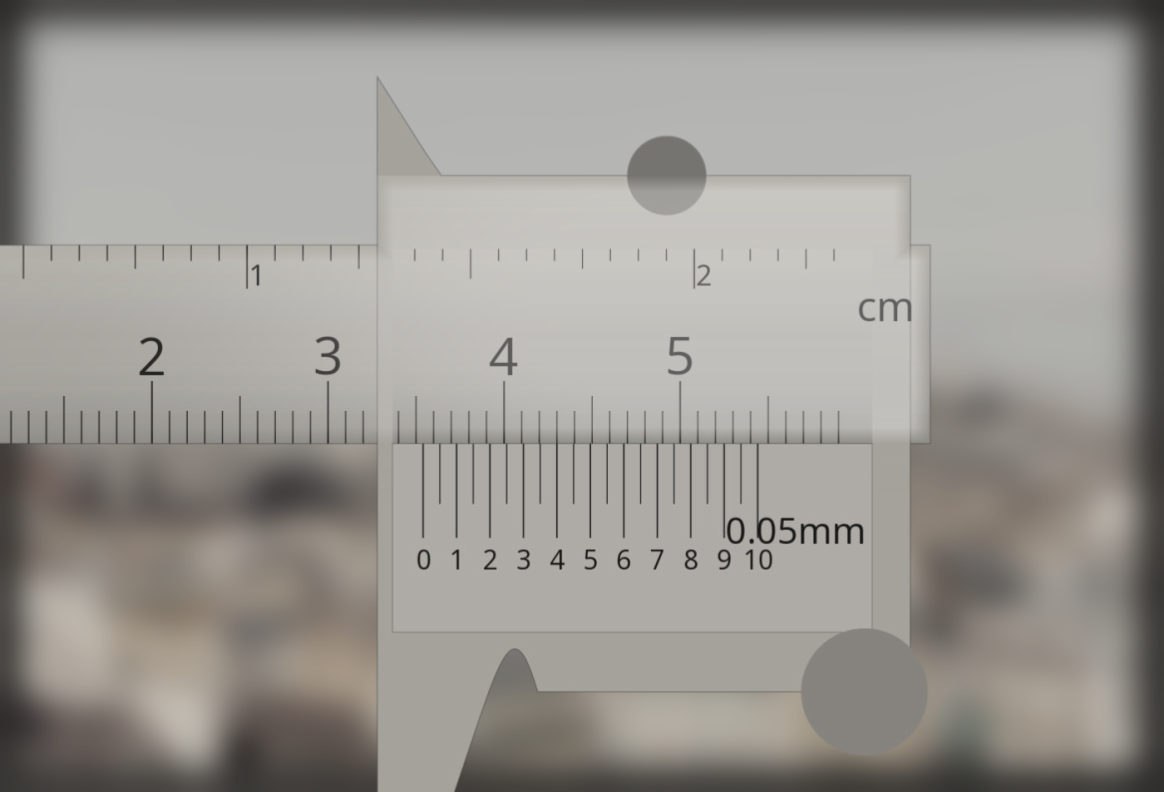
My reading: 35.4 mm
